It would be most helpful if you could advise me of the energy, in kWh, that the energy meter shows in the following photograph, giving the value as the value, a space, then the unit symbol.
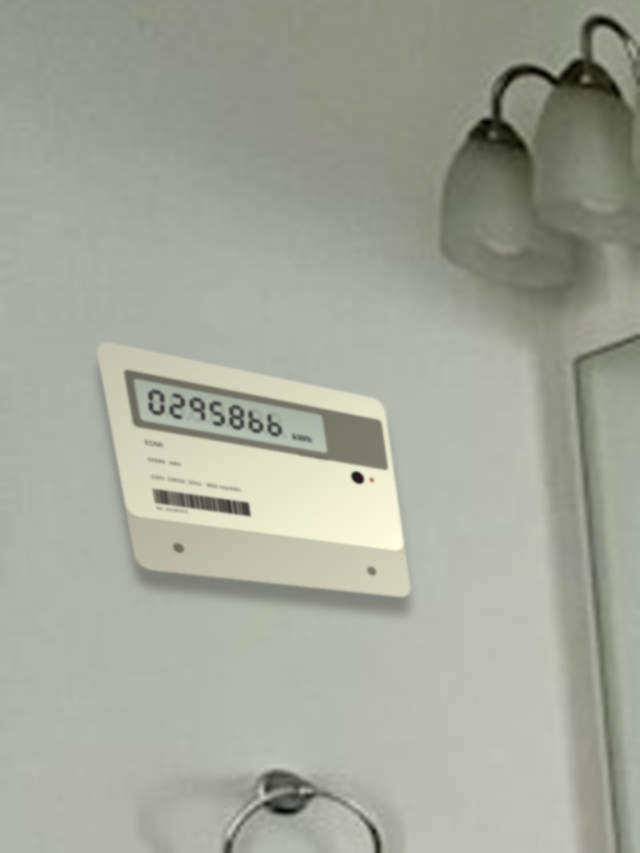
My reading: 295866 kWh
